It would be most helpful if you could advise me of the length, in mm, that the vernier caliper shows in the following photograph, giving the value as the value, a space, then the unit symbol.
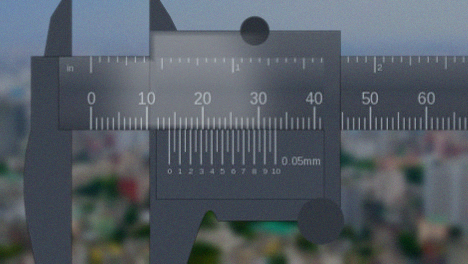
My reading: 14.0 mm
